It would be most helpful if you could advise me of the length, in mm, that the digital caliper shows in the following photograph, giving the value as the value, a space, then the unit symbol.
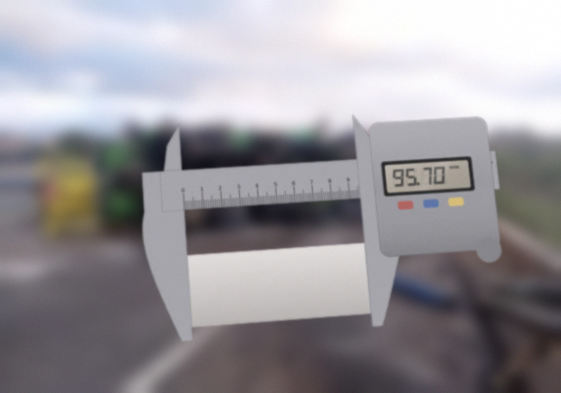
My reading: 95.70 mm
